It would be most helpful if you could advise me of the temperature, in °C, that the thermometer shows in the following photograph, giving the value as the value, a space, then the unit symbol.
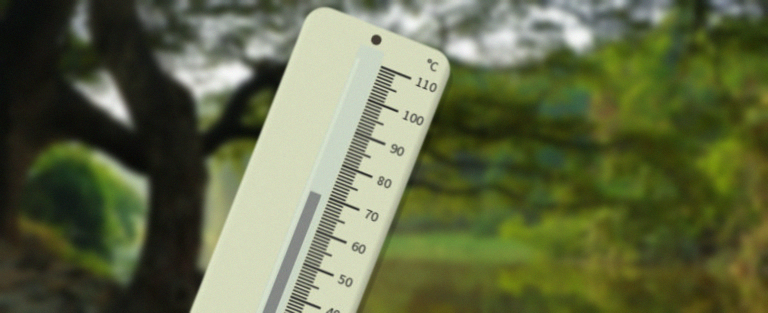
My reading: 70 °C
